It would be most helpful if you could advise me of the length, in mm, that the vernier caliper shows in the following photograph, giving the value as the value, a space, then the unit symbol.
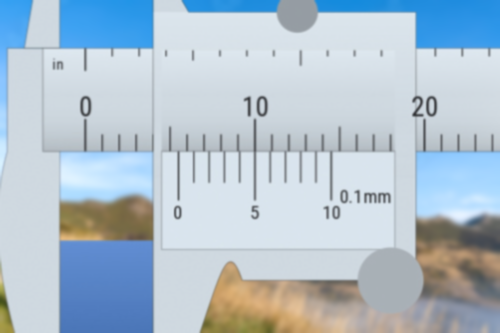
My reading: 5.5 mm
